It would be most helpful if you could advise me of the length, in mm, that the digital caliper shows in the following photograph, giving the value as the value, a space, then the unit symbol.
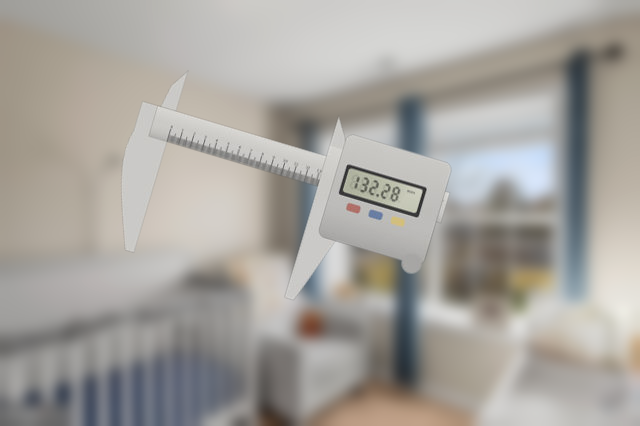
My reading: 132.28 mm
